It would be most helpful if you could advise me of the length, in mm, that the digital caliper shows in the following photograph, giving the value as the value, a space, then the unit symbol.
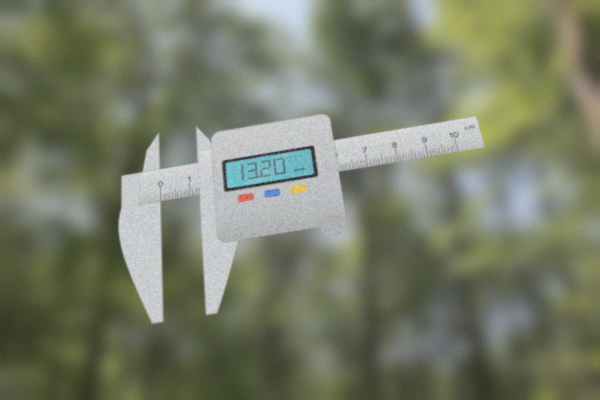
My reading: 13.20 mm
